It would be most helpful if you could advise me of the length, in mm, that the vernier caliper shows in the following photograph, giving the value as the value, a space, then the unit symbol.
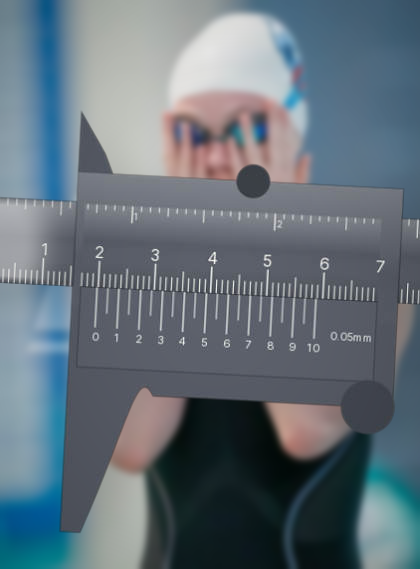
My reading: 19.8 mm
